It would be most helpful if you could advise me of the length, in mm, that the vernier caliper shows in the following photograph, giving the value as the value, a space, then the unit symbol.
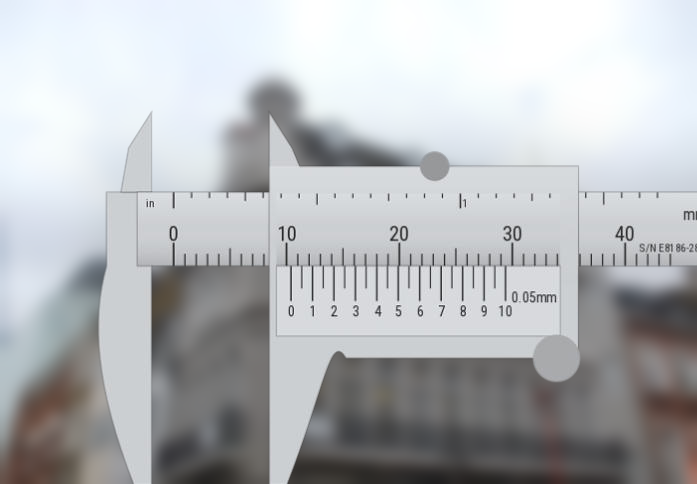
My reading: 10.4 mm
